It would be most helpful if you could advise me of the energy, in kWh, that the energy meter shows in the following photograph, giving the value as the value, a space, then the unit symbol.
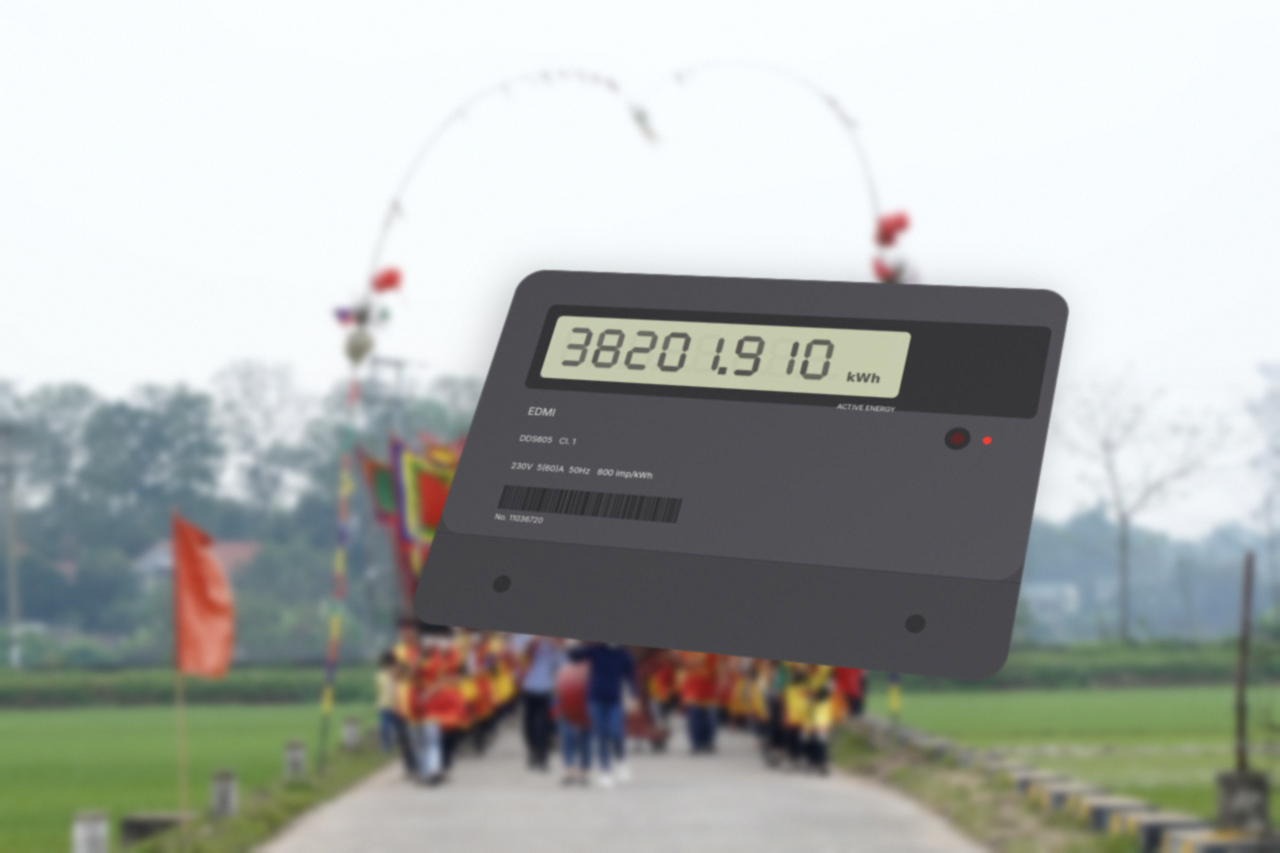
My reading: 38201.910 kWh
